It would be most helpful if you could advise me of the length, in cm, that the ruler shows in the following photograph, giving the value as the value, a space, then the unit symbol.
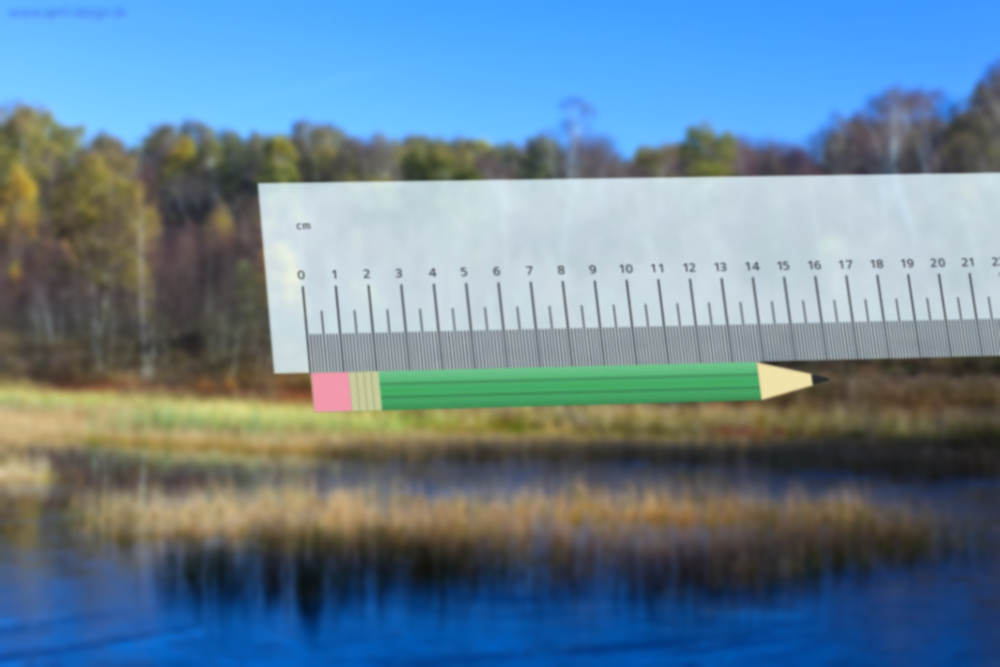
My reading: 16 cm
